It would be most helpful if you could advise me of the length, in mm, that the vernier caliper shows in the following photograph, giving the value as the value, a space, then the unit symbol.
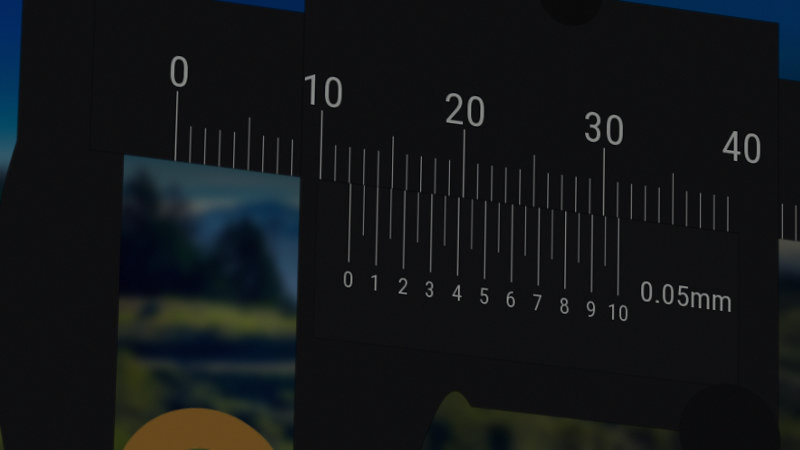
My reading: 12.1 mm
